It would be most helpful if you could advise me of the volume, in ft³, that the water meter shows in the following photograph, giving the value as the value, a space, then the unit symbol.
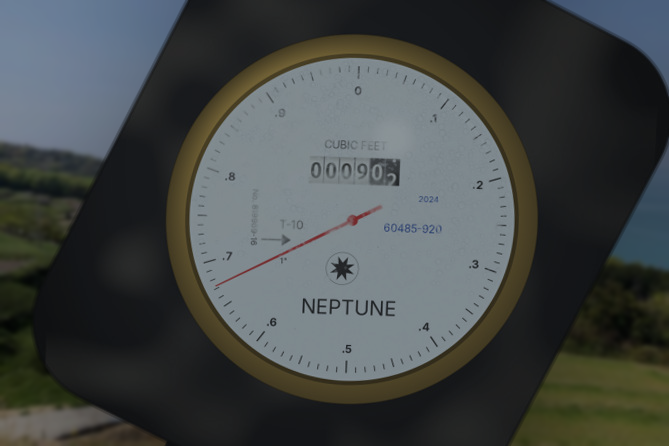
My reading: 901.67 ft³
